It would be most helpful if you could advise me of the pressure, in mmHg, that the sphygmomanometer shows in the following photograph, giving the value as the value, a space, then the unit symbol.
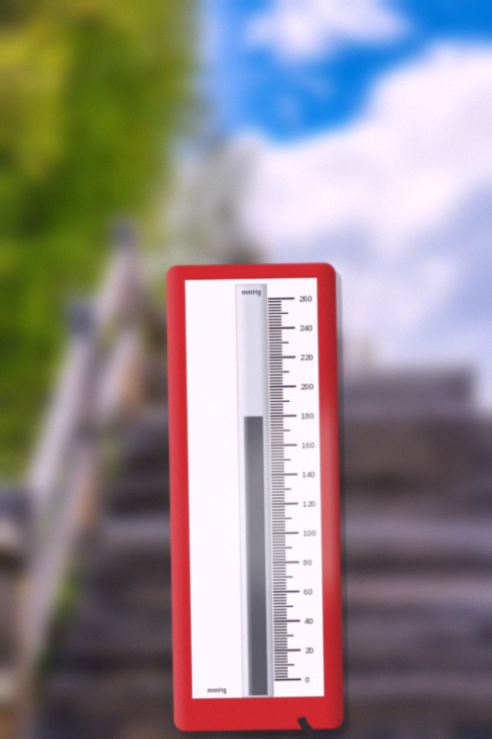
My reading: 180 mmHg
